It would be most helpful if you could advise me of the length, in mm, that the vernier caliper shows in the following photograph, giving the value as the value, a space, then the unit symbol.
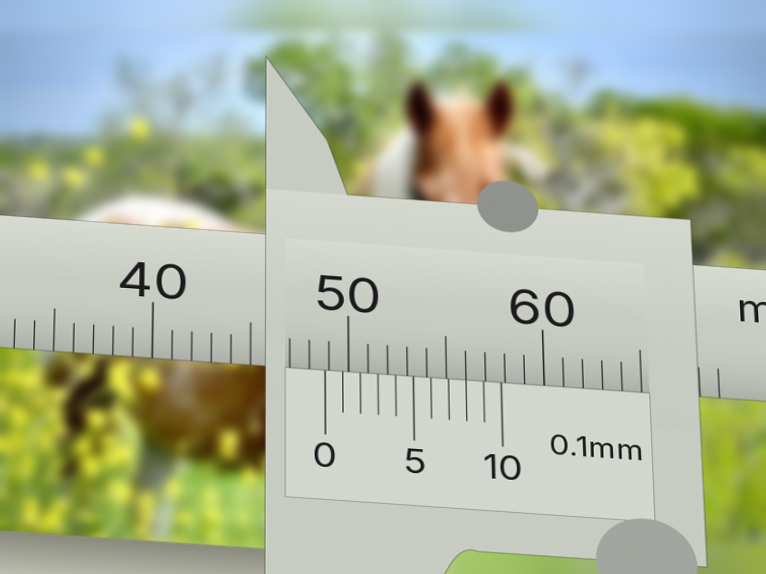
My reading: 48.8 mm
